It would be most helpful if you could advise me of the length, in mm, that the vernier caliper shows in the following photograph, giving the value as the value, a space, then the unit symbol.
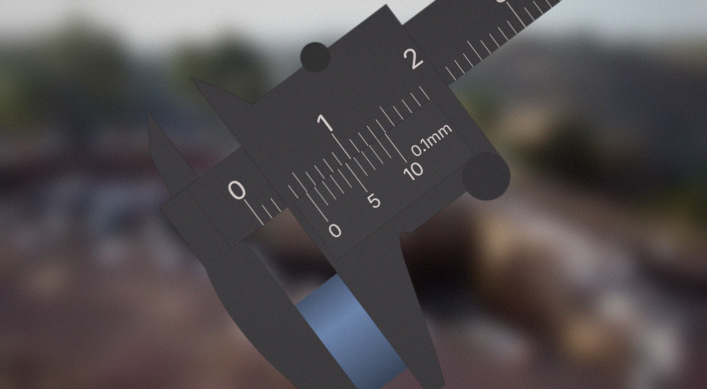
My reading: 4.9 mm
